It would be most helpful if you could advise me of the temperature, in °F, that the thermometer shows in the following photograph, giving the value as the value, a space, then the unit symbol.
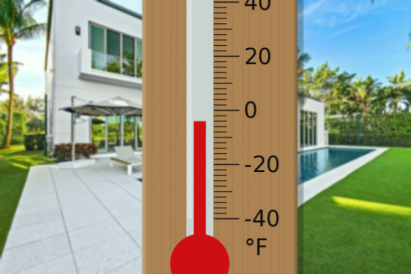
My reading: -4 °F
